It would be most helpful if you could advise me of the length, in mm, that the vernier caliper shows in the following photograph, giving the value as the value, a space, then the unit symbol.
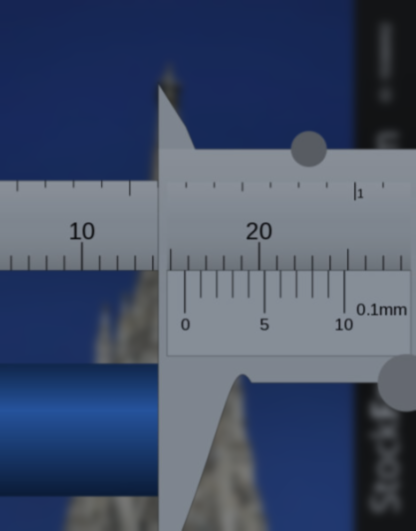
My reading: 15.8 mm
